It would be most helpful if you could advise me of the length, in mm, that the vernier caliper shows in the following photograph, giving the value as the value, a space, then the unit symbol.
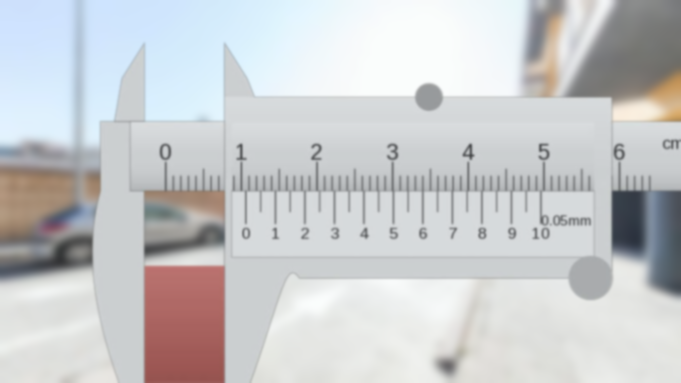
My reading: 10.6 mm
